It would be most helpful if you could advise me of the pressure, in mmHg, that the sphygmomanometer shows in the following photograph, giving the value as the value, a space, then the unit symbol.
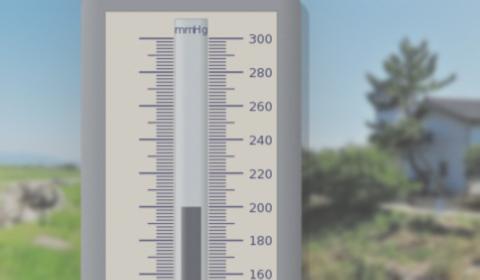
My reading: 200 mmHg
